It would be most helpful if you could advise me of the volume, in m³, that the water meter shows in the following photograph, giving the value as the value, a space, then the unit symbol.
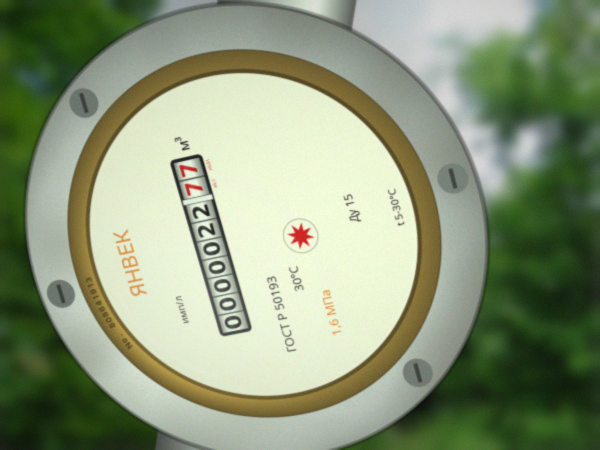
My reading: 22.77 m³
